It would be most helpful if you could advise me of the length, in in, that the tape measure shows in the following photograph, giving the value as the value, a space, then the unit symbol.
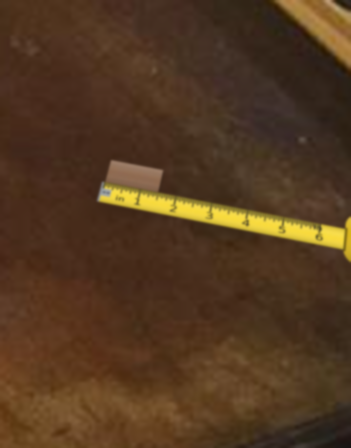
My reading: 1.5 in
